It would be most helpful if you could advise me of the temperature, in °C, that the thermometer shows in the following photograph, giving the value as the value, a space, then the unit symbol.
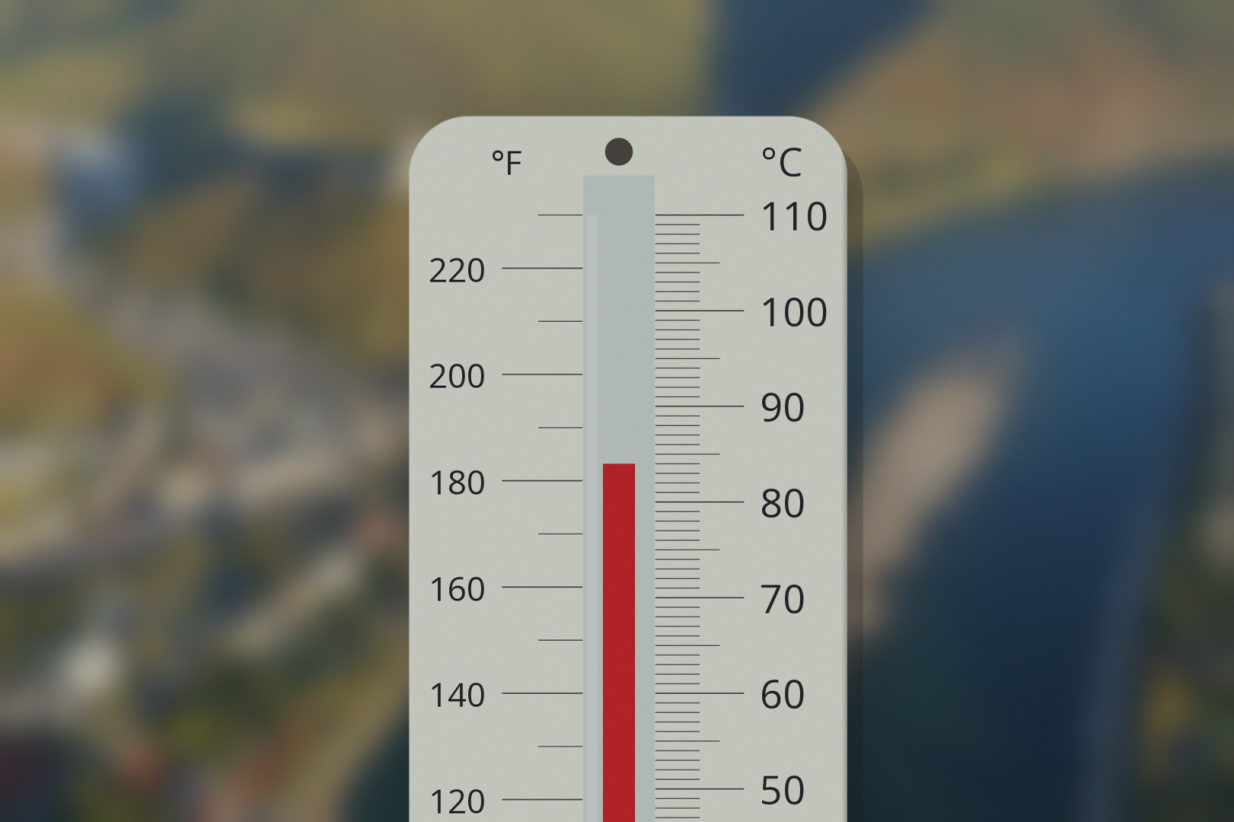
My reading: 84 °C
